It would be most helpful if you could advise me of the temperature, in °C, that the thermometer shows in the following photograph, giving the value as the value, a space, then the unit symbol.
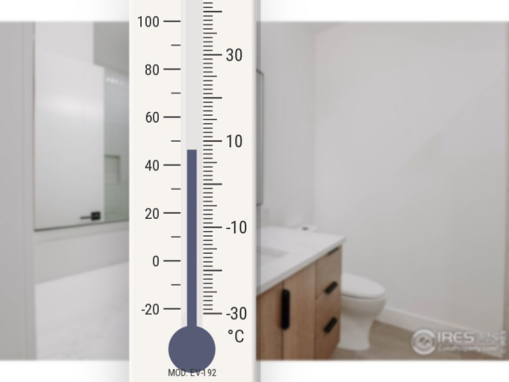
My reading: 8 °C
